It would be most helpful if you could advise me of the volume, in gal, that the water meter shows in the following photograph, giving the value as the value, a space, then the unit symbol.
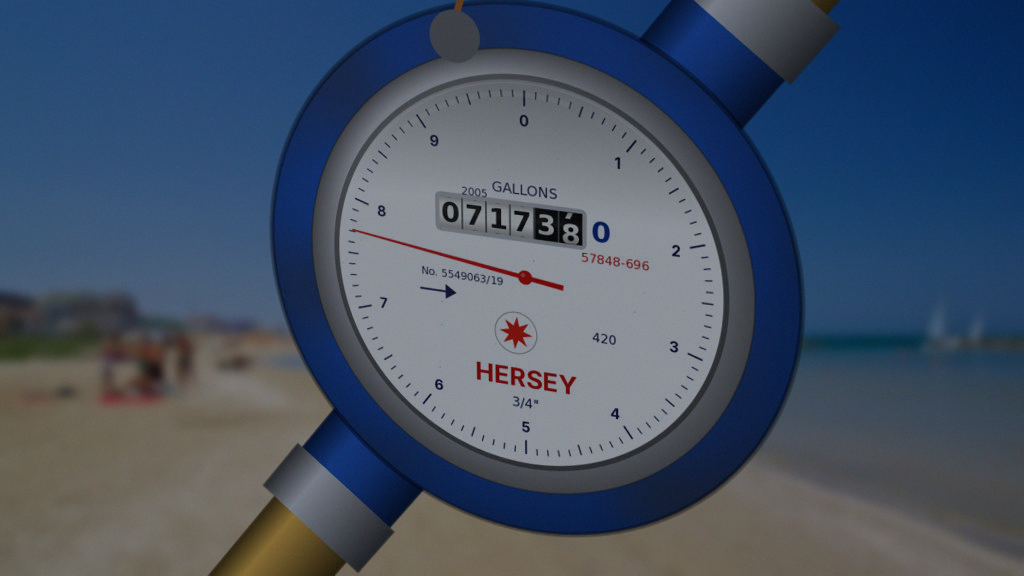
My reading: 717377.7 gal
